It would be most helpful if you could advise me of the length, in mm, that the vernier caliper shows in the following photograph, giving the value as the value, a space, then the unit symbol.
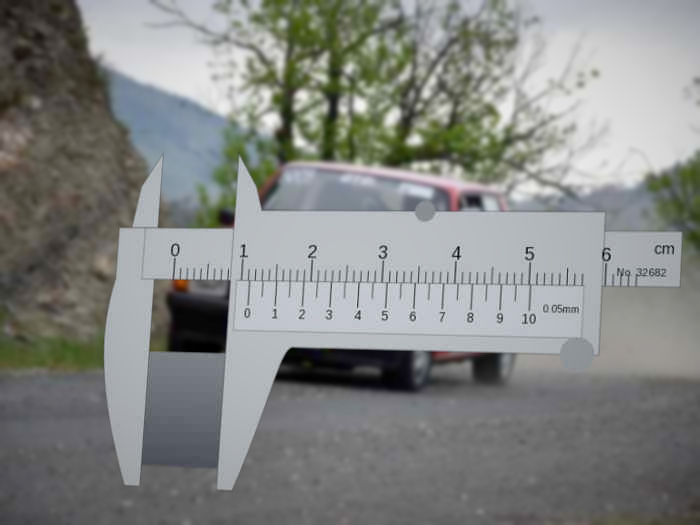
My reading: 11.2 mm
